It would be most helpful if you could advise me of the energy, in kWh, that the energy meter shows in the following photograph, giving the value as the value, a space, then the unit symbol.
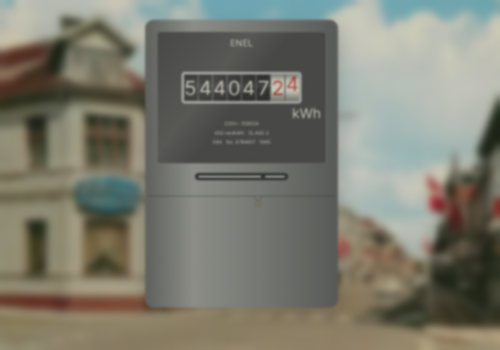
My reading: 544047.24 kWh
